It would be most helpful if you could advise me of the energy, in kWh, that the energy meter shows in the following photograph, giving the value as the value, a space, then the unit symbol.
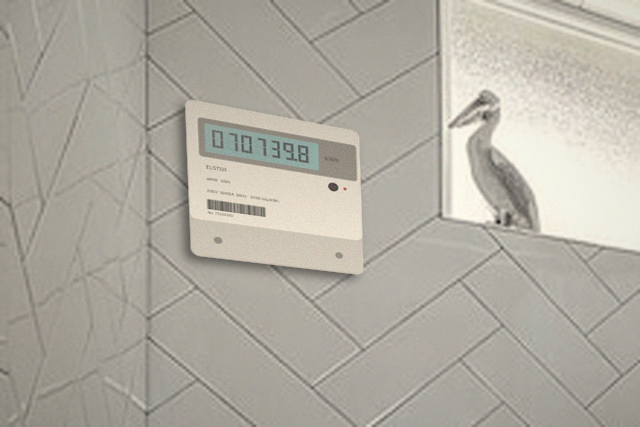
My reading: 70739.8 kWh
